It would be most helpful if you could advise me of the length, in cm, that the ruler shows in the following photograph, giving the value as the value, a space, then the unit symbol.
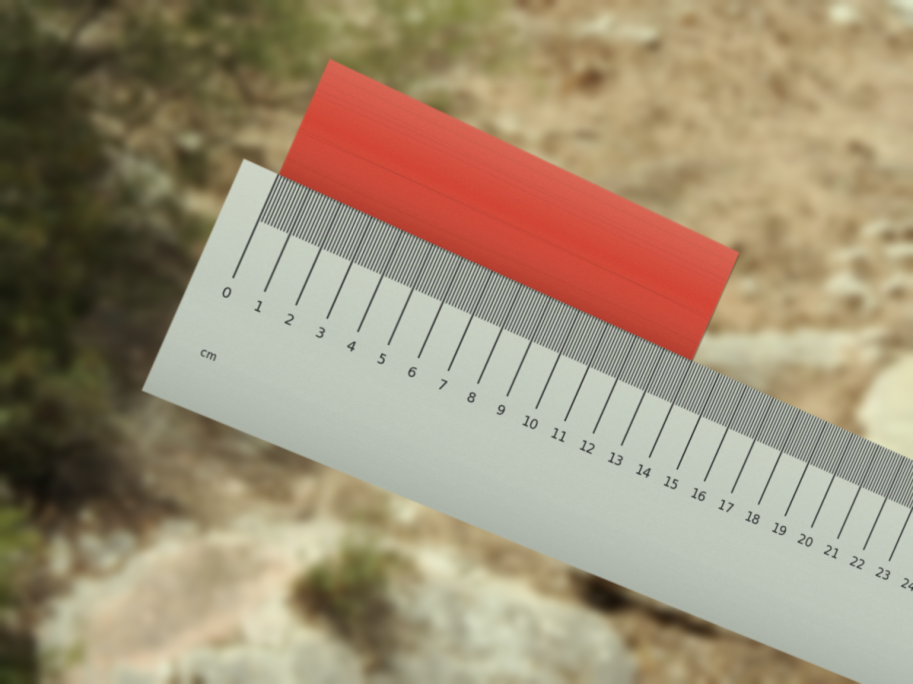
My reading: 14 cm
